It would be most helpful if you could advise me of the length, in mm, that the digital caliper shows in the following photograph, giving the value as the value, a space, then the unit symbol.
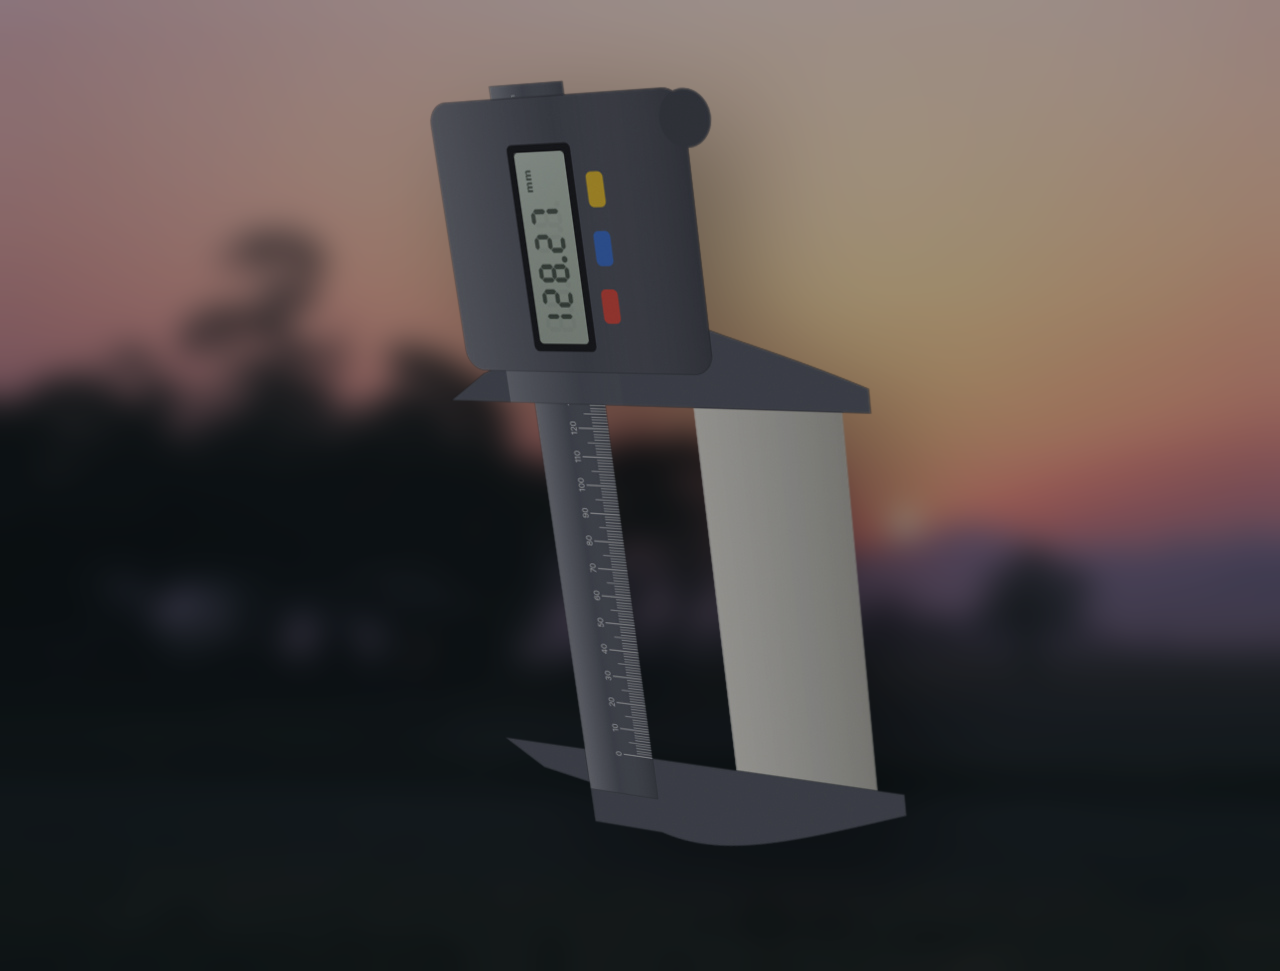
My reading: 128.27 mm
